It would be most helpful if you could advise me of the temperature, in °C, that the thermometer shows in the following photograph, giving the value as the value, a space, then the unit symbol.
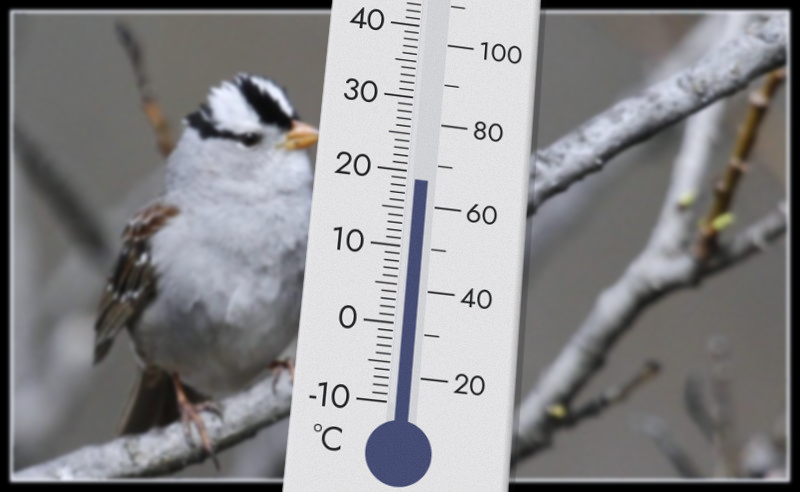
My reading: 19 °C
